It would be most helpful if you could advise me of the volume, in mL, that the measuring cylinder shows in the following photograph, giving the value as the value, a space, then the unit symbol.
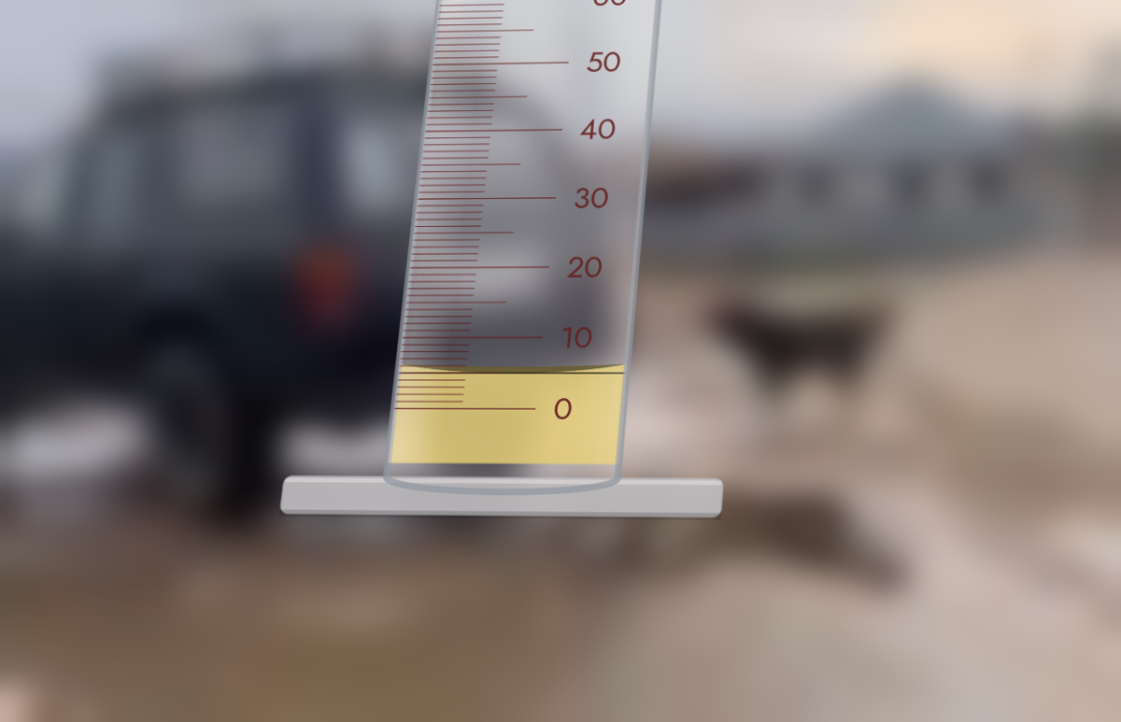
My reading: 5 mL
